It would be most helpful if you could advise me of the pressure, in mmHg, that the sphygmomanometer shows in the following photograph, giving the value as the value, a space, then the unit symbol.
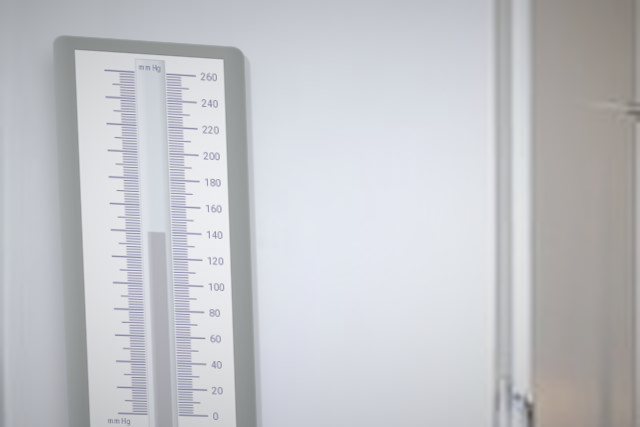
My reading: 140 mmHg
